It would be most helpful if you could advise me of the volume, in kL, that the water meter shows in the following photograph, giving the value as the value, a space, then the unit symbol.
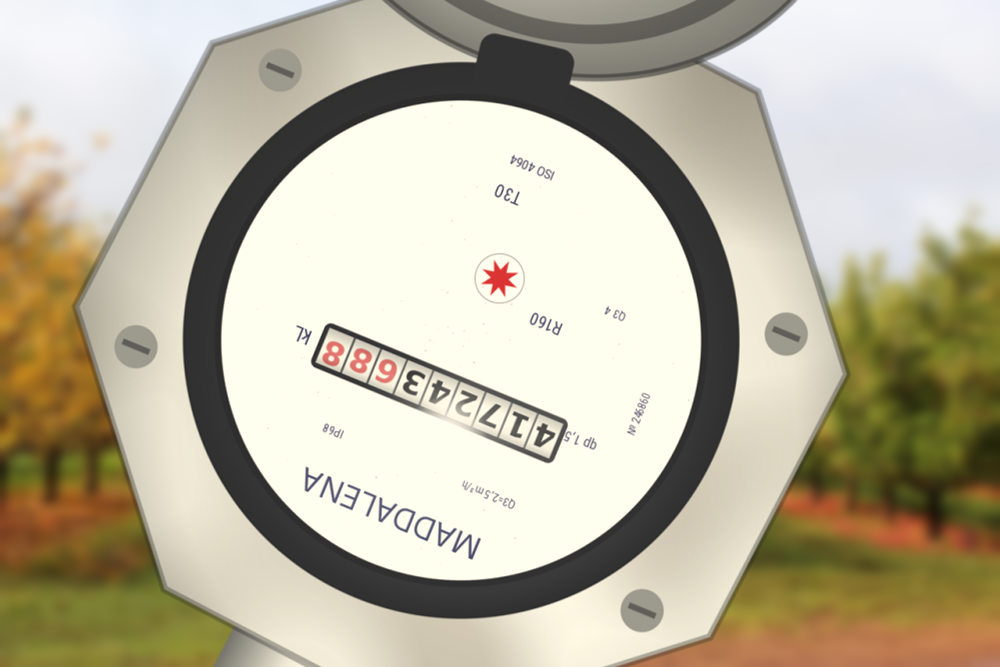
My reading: 417243.688 kL
